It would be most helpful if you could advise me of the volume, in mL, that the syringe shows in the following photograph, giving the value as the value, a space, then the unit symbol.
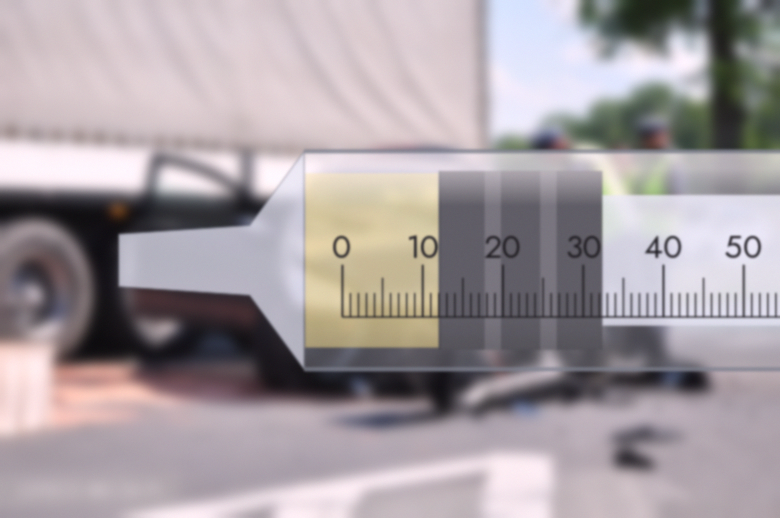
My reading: 12 mL
